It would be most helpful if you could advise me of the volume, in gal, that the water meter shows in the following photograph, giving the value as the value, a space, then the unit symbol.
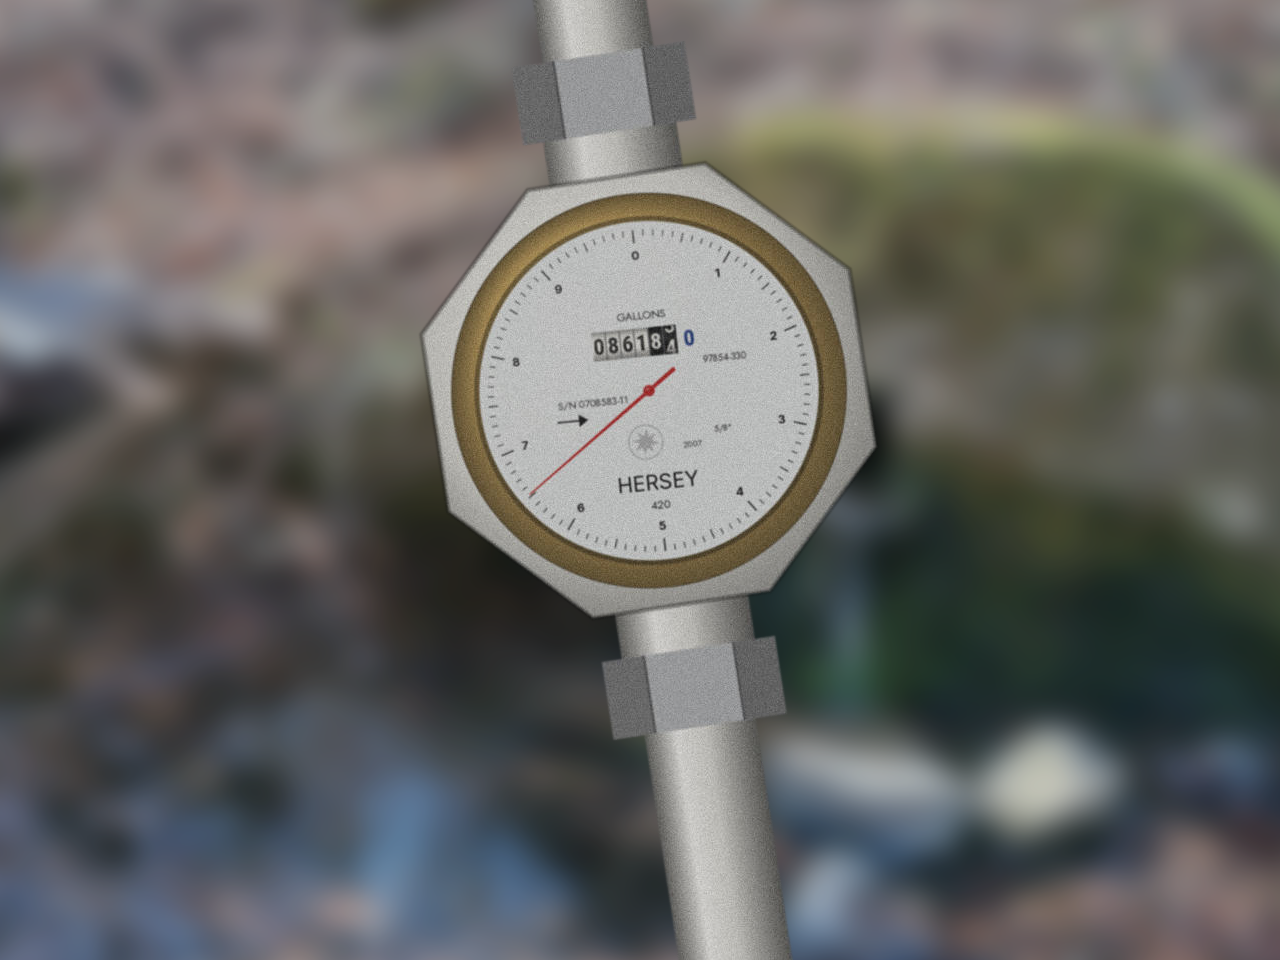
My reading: 861836.5 gal
